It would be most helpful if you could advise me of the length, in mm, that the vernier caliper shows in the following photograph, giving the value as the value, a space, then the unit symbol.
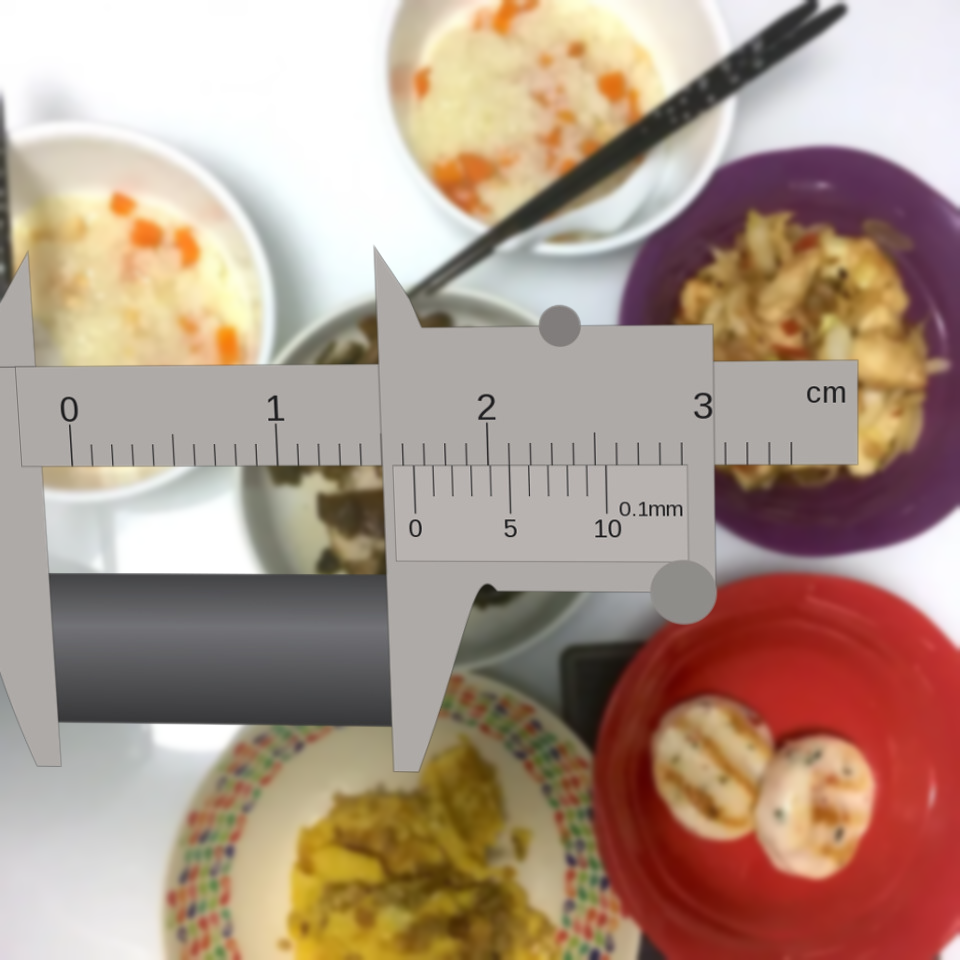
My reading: 16.5 mm
